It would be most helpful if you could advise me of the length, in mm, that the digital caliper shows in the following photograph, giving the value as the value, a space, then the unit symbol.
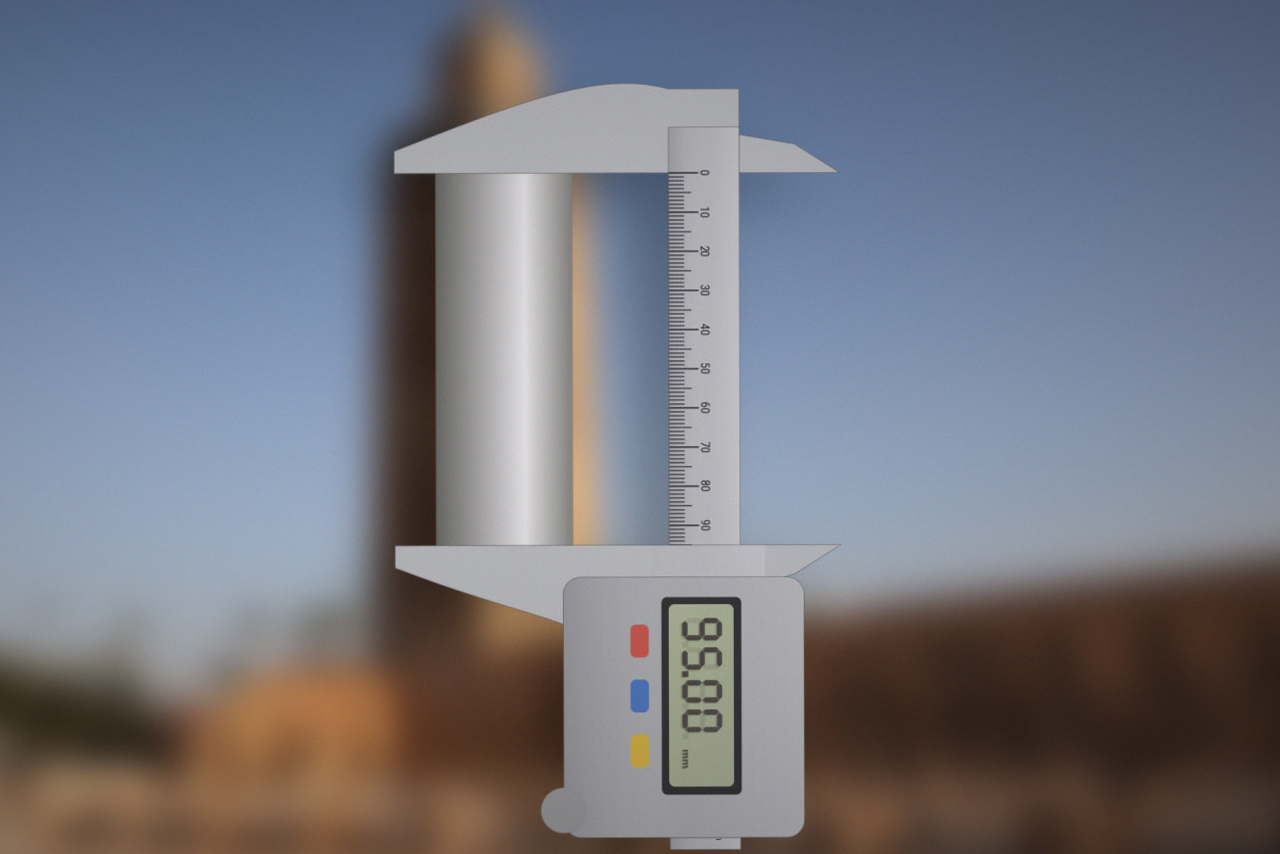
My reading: 95.00 mm
